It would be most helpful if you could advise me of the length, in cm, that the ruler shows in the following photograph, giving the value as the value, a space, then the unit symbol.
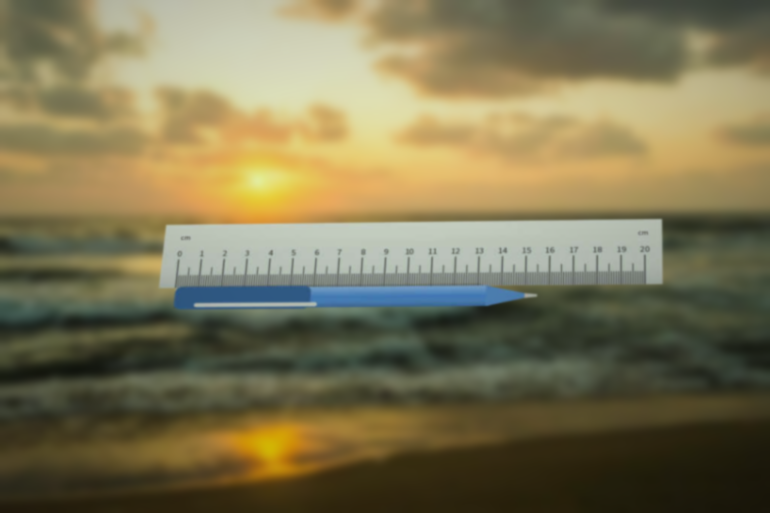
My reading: 15.5 cm
